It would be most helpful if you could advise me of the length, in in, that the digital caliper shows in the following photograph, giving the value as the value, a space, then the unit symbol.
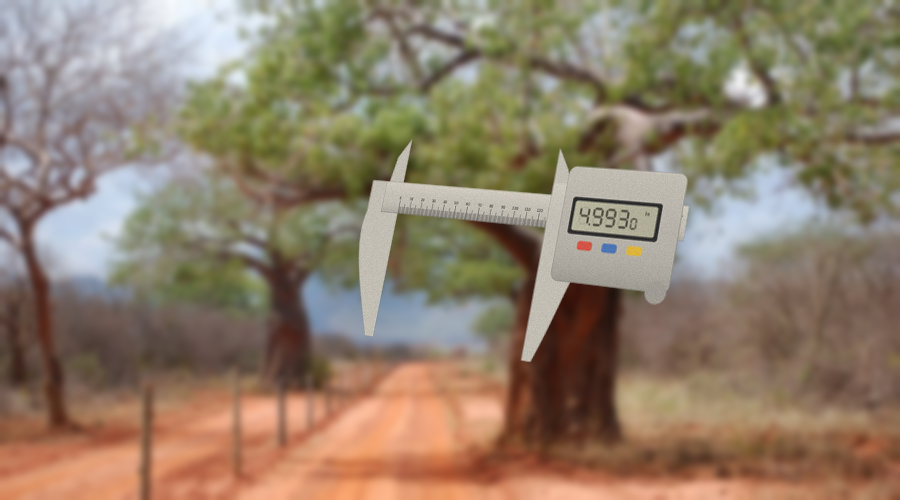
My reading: 4.9930 in
